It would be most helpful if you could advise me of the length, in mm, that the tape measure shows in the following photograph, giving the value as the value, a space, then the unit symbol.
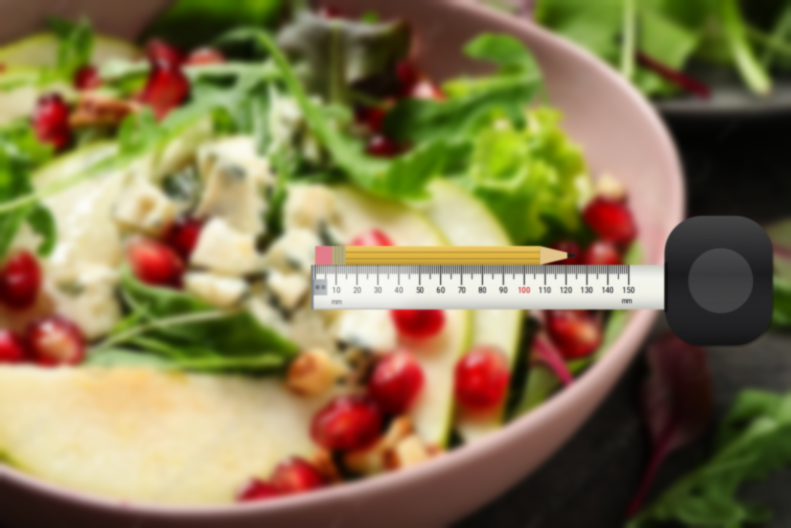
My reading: 125 mm
